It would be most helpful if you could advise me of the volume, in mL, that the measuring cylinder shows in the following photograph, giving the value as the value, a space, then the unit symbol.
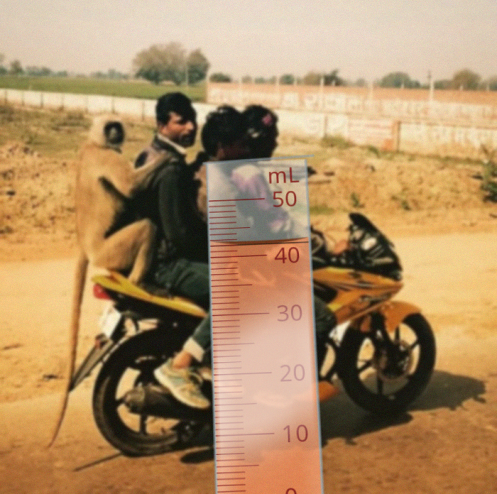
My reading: 42 mL
